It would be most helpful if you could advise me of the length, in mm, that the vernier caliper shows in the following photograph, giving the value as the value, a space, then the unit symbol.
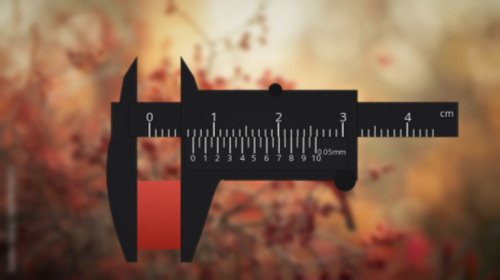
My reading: 6.8 mm
